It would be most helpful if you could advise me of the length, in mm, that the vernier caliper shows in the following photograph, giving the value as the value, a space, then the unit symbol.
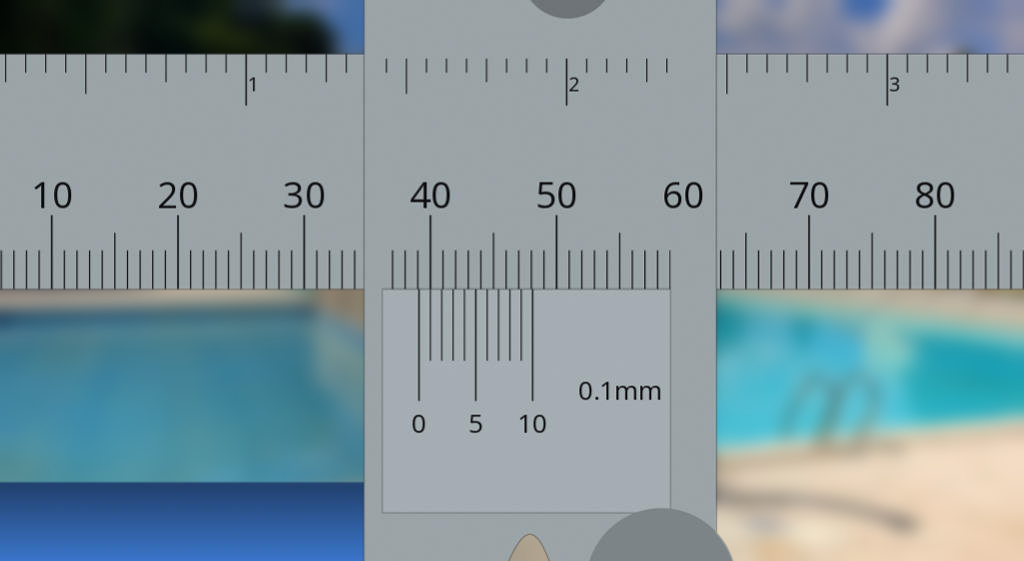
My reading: 39.1 mm
